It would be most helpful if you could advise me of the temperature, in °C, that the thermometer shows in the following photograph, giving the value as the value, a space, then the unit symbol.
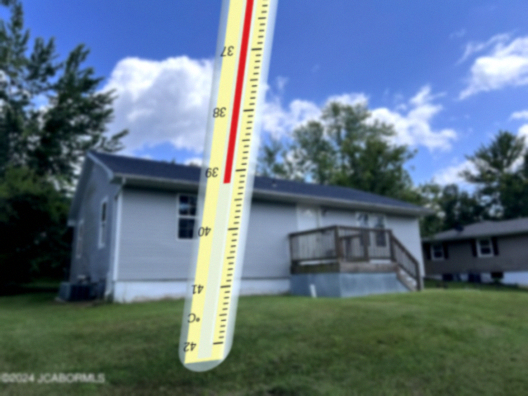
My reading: 39.2 °C
